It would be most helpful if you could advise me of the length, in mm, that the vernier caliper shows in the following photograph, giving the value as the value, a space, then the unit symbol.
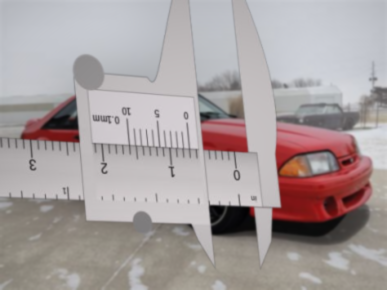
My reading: 7.0 mm
